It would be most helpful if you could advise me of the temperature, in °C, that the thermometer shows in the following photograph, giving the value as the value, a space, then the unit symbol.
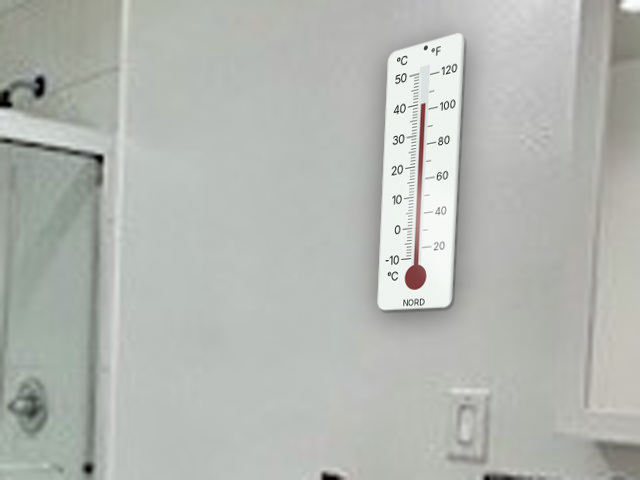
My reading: 40 °C
